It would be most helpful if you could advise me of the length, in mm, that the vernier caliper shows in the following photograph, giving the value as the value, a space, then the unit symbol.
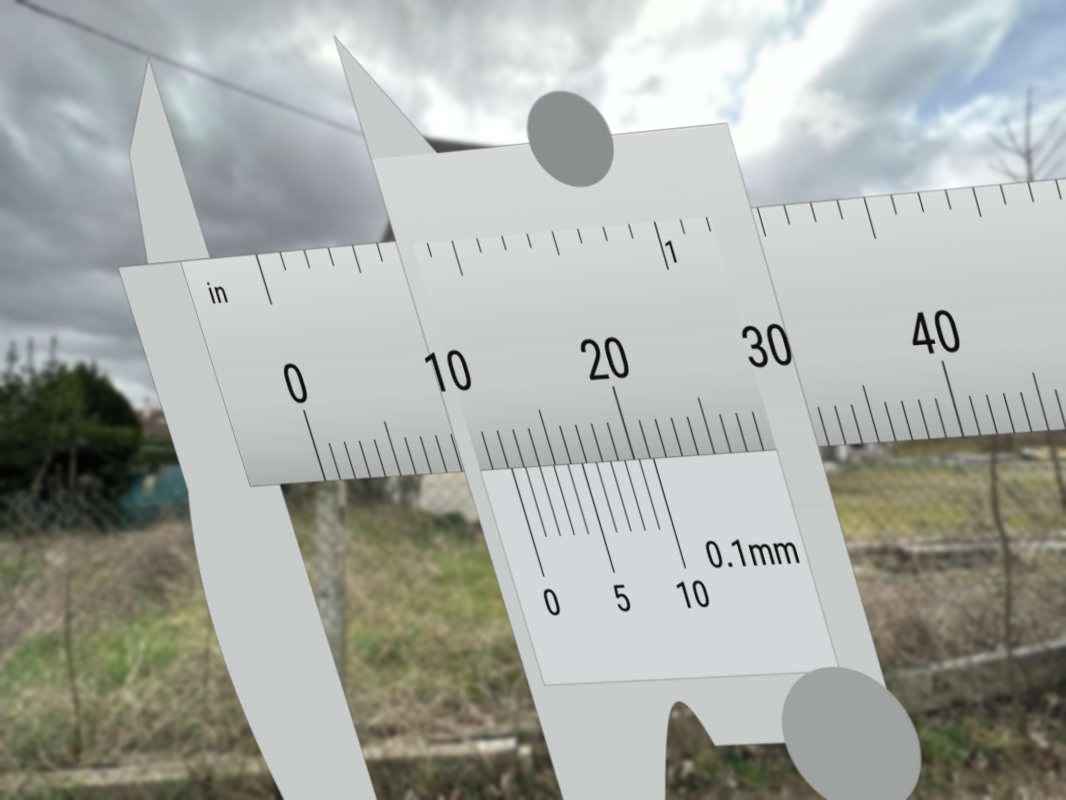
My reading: 12.2 mm
